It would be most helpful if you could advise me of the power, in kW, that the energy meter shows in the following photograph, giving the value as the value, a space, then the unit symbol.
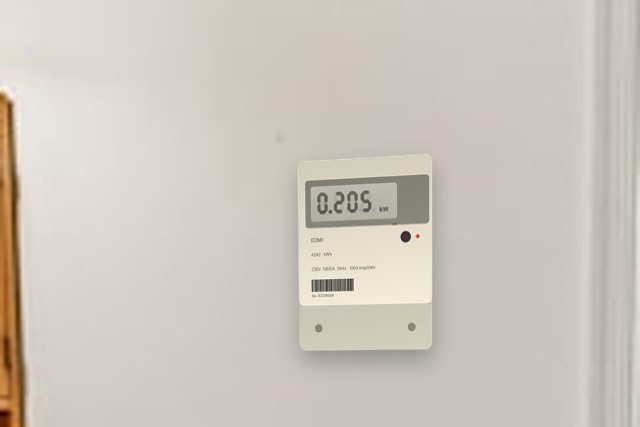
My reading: 0.205 kW
